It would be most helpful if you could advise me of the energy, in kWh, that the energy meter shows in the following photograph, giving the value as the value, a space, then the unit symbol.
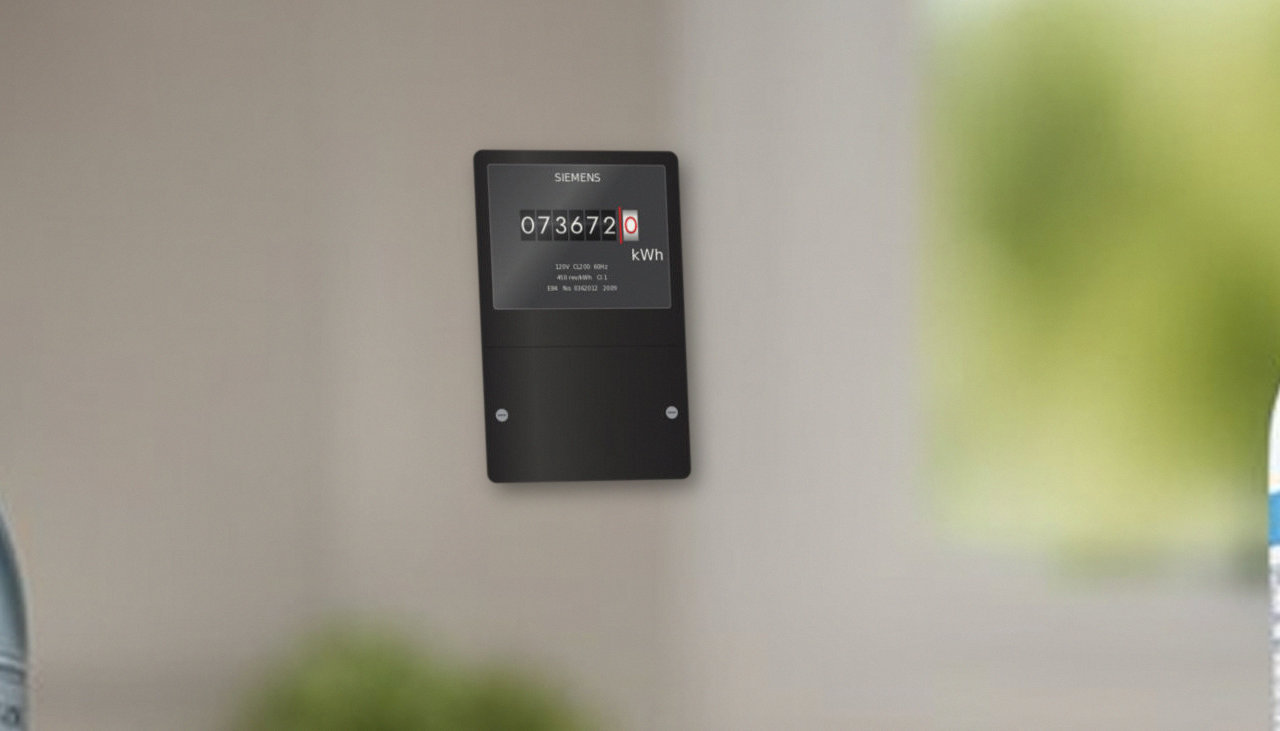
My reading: 73672.0 kWh
